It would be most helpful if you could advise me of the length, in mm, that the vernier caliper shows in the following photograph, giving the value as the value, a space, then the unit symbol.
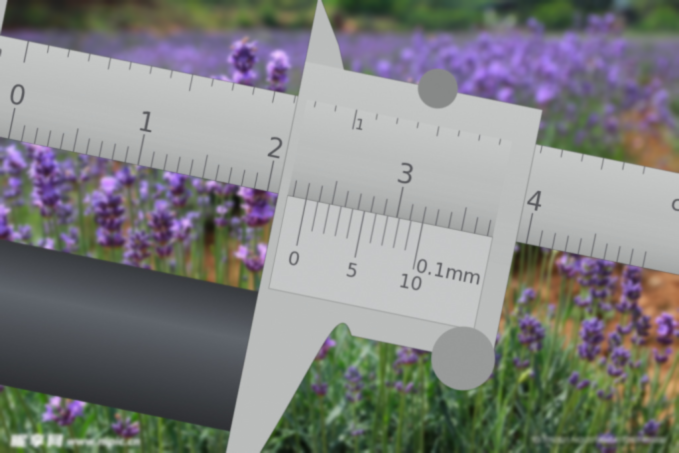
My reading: 23.0 mm
